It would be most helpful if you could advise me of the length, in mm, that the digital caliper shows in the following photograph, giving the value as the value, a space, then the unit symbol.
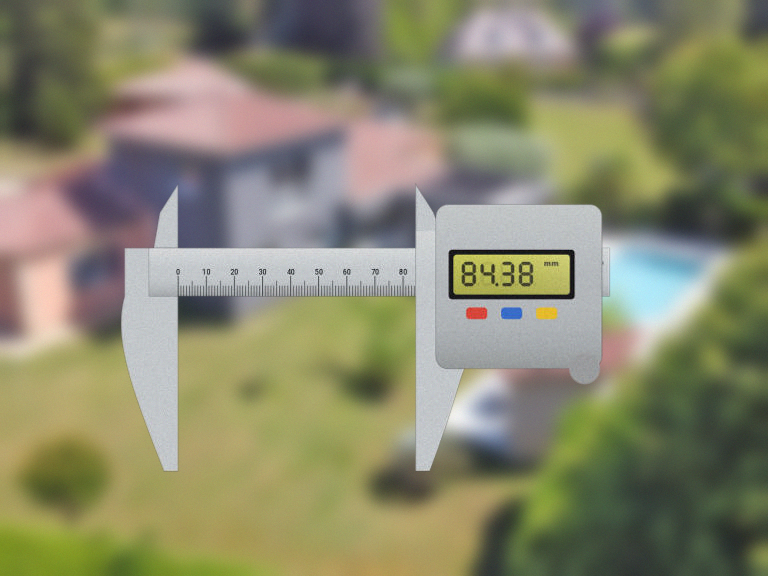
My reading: 84.38 mm
